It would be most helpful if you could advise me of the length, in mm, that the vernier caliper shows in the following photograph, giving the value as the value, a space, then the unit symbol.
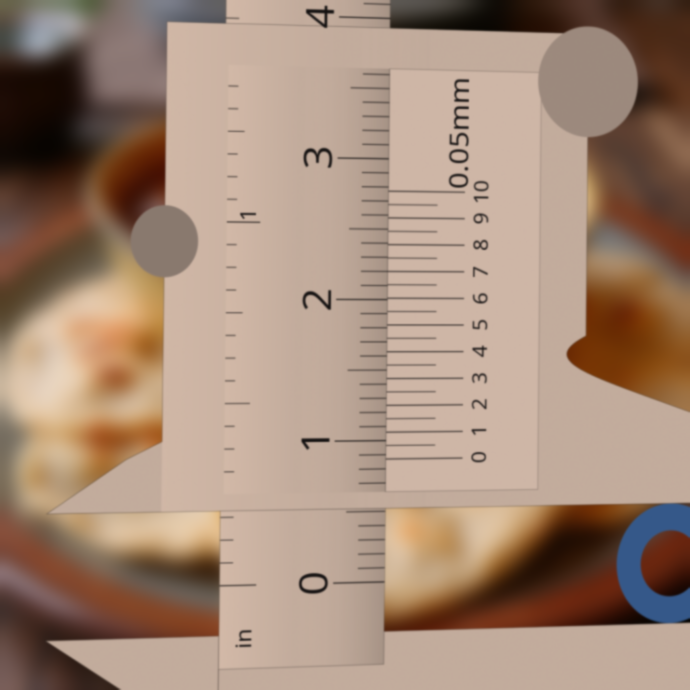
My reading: 8.7 mm
